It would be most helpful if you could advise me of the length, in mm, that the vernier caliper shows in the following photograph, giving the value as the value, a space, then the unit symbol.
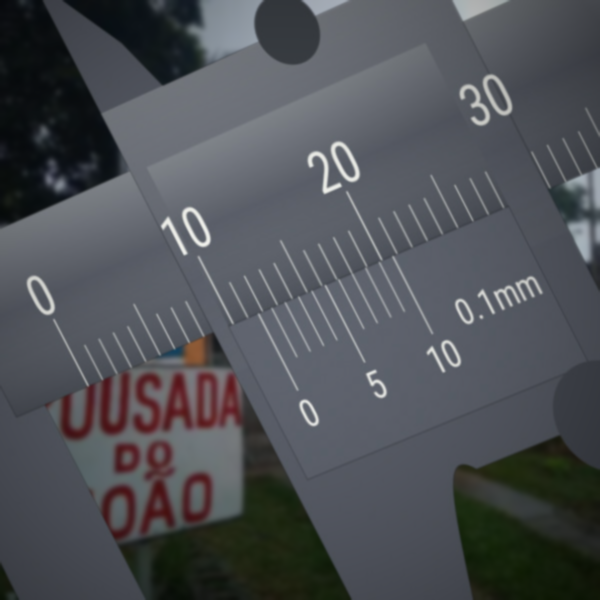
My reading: 11.7 mm
